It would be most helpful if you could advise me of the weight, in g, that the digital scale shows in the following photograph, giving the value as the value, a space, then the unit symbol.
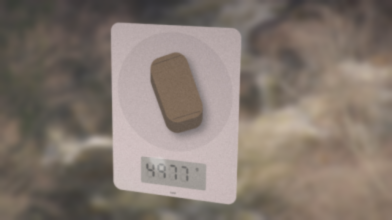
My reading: 4977 g
